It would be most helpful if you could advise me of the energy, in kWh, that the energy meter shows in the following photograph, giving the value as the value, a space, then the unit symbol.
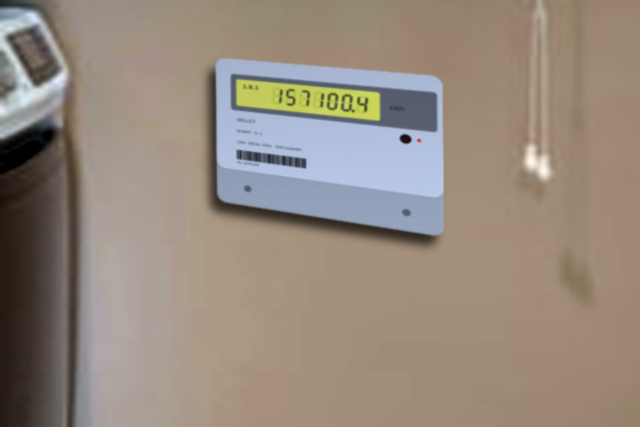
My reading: 157100.4 kWh
